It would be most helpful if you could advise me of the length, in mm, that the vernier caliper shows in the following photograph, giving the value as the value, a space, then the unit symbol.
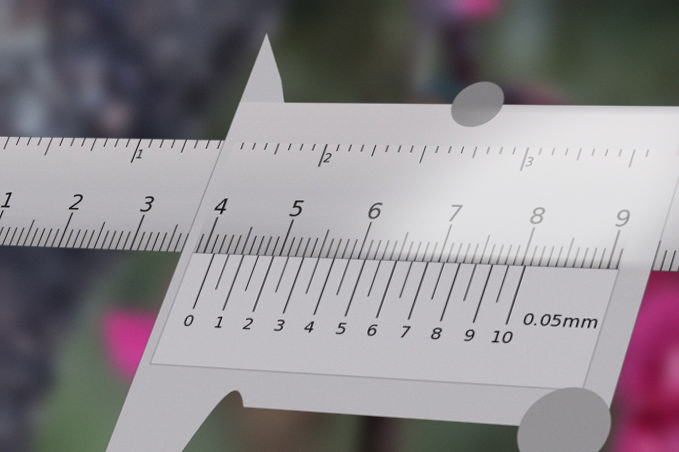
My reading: 41.4 mm
